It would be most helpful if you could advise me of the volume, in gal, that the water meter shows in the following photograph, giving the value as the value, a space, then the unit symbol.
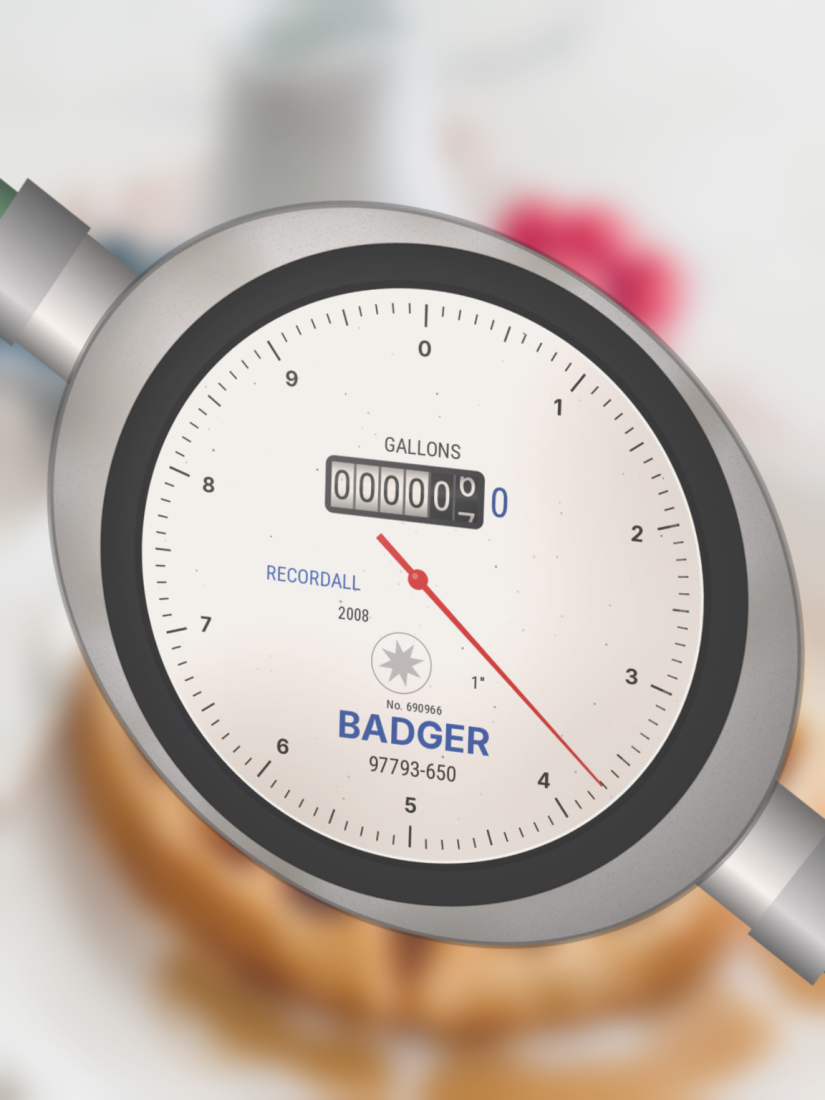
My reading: 63.7 gal
